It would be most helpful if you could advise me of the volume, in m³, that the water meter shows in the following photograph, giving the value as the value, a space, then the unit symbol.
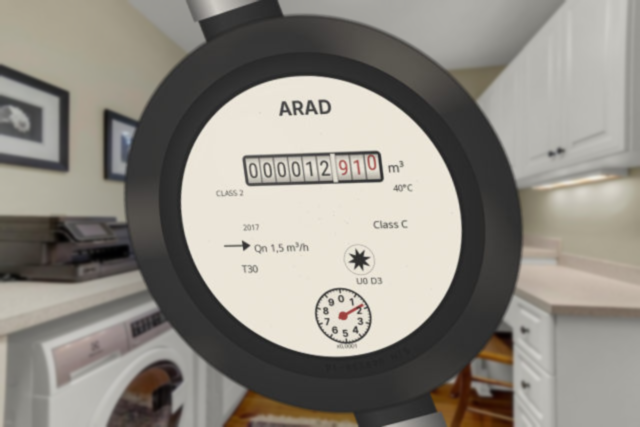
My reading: 12.9101 m³
